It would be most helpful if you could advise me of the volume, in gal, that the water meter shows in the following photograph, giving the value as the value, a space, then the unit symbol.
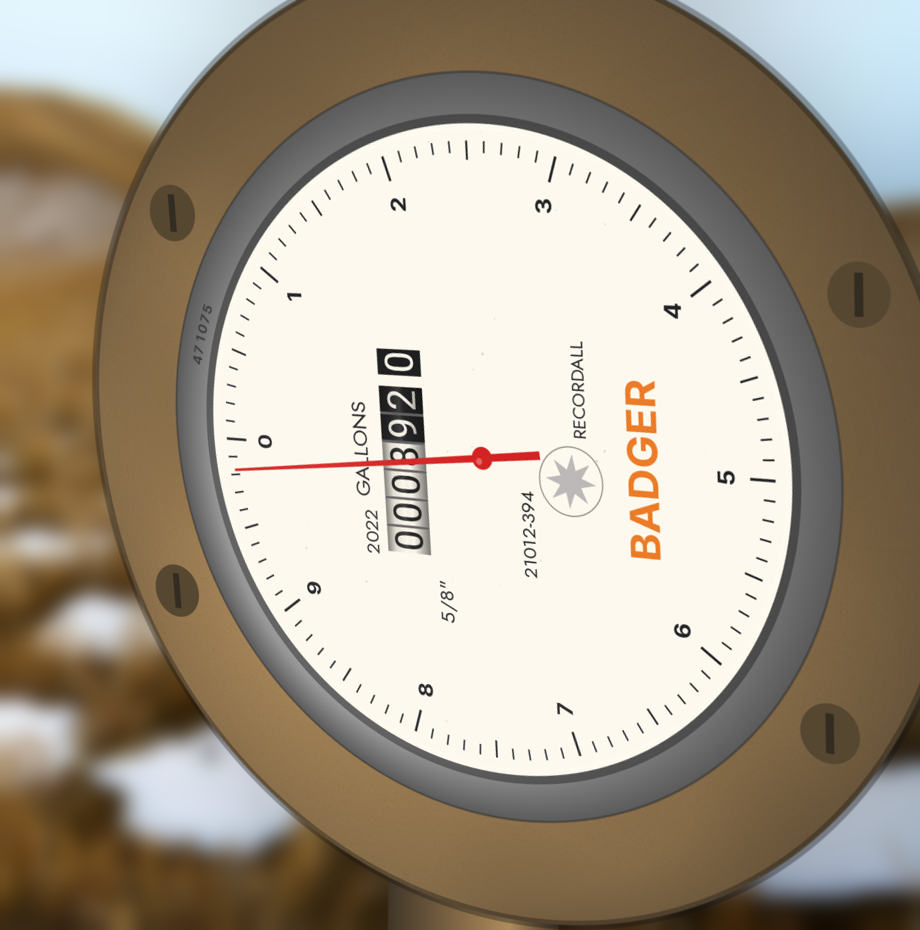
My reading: 8919.8 gal
